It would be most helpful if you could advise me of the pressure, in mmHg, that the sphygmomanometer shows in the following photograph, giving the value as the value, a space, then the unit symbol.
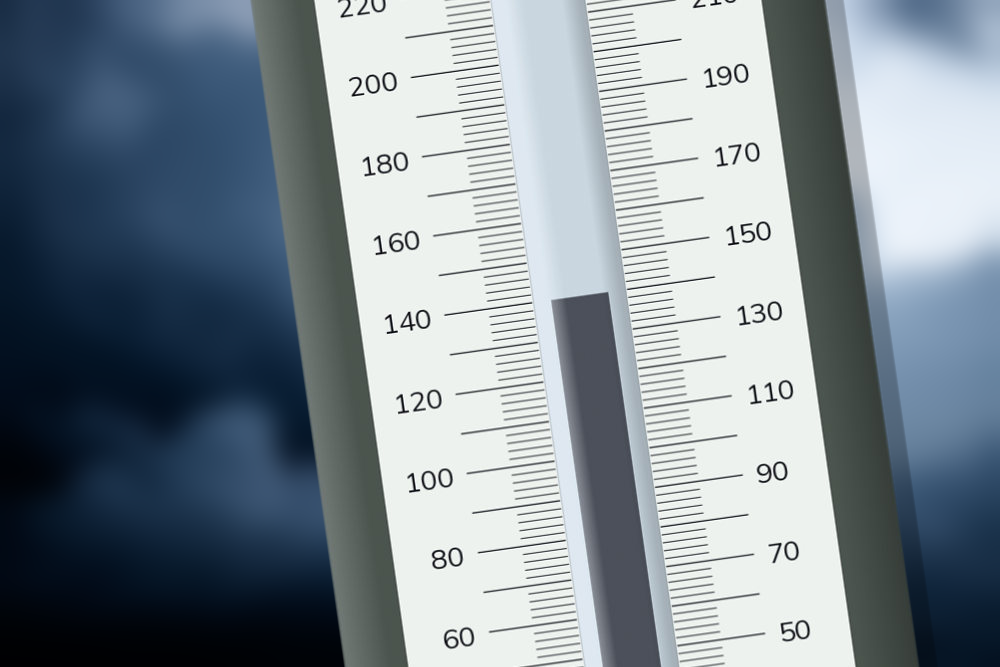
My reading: 140 mmHg
